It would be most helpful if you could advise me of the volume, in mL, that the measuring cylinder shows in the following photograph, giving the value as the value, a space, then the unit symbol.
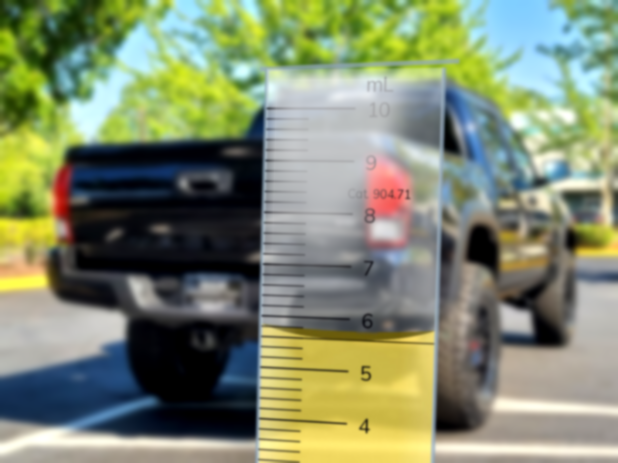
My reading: 5.6 mL
